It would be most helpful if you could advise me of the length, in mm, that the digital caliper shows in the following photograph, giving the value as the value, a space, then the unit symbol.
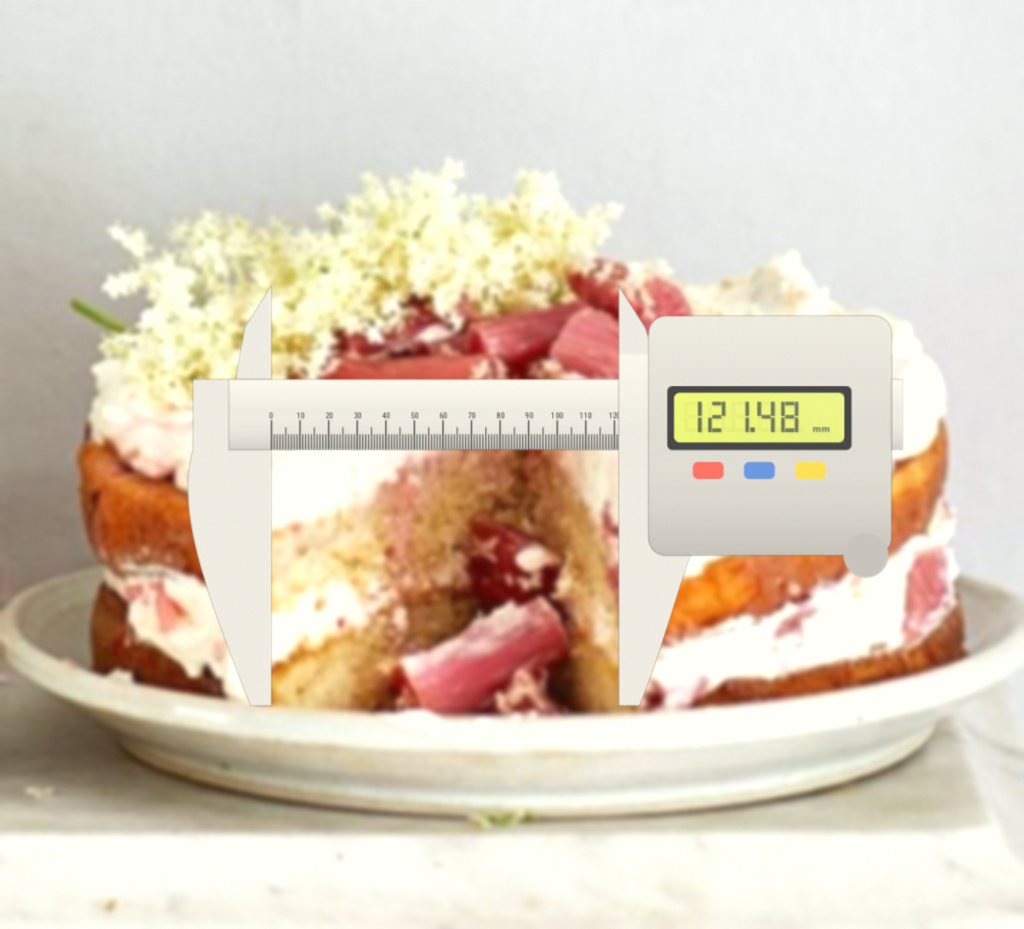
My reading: 121.48 mm
